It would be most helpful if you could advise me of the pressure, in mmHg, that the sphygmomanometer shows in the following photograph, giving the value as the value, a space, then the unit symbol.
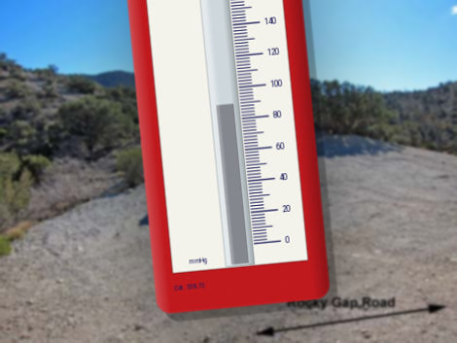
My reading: 90 mmHg
